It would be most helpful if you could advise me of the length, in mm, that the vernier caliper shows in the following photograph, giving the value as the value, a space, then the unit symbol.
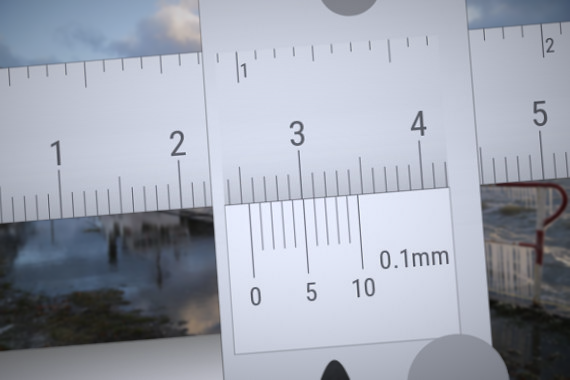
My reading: 25.6 mm
